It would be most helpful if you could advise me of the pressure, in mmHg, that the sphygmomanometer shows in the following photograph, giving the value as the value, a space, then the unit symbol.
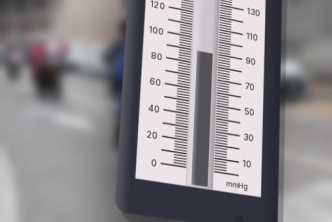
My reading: 90 mmHg
